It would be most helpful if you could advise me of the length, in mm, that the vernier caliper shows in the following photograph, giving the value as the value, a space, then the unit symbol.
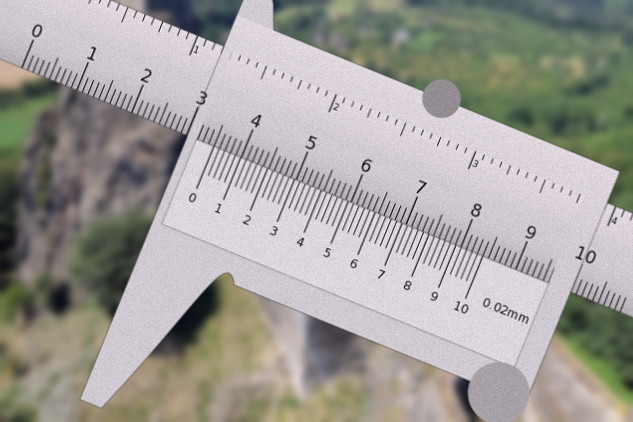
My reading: 35.0 mm
